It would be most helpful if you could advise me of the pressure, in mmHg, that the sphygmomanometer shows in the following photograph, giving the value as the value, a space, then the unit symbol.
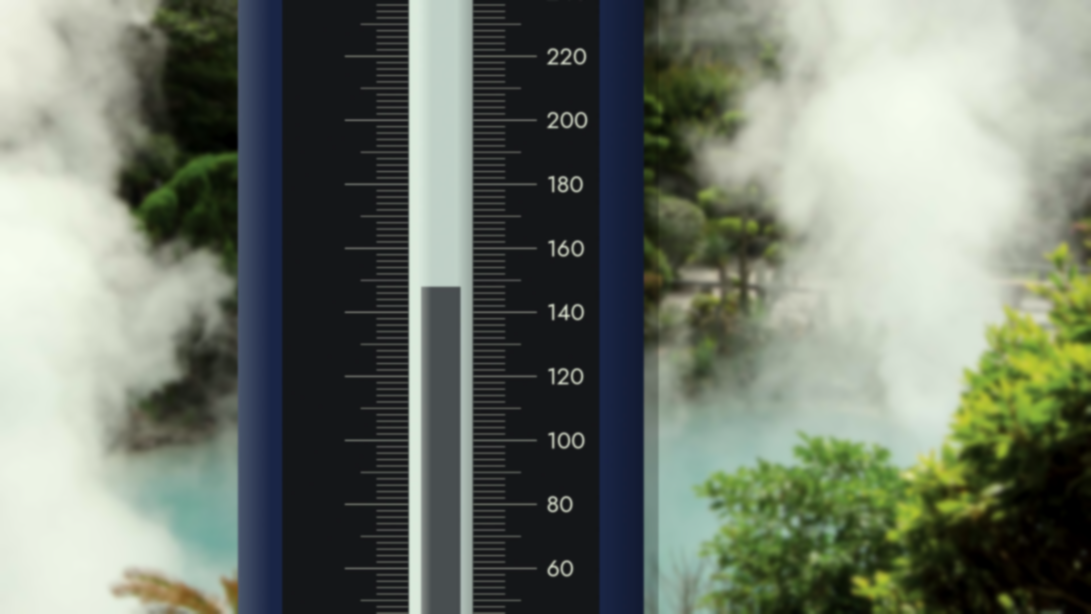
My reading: 148 mmHg
